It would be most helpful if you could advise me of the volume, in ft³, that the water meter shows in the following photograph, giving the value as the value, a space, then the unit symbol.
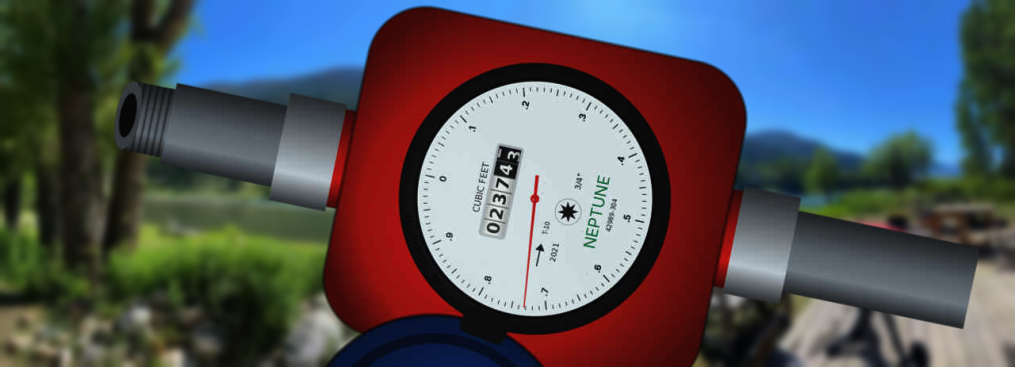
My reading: 23742.73 ft³
